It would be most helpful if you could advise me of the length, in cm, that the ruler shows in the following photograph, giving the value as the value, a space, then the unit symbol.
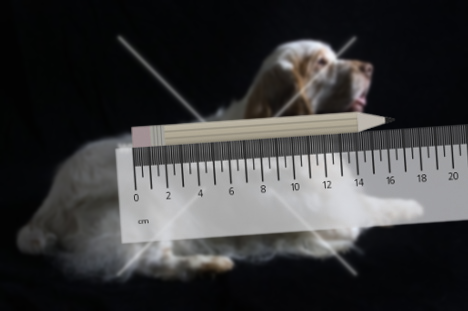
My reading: 16.5 cm
